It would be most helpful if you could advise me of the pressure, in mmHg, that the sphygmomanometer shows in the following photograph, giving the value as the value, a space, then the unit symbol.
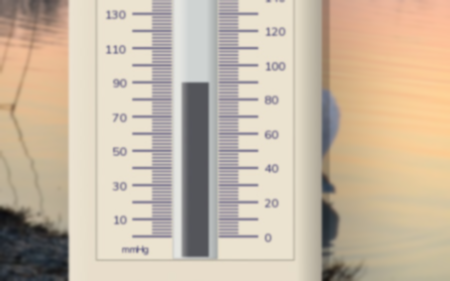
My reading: 90 mmHg
